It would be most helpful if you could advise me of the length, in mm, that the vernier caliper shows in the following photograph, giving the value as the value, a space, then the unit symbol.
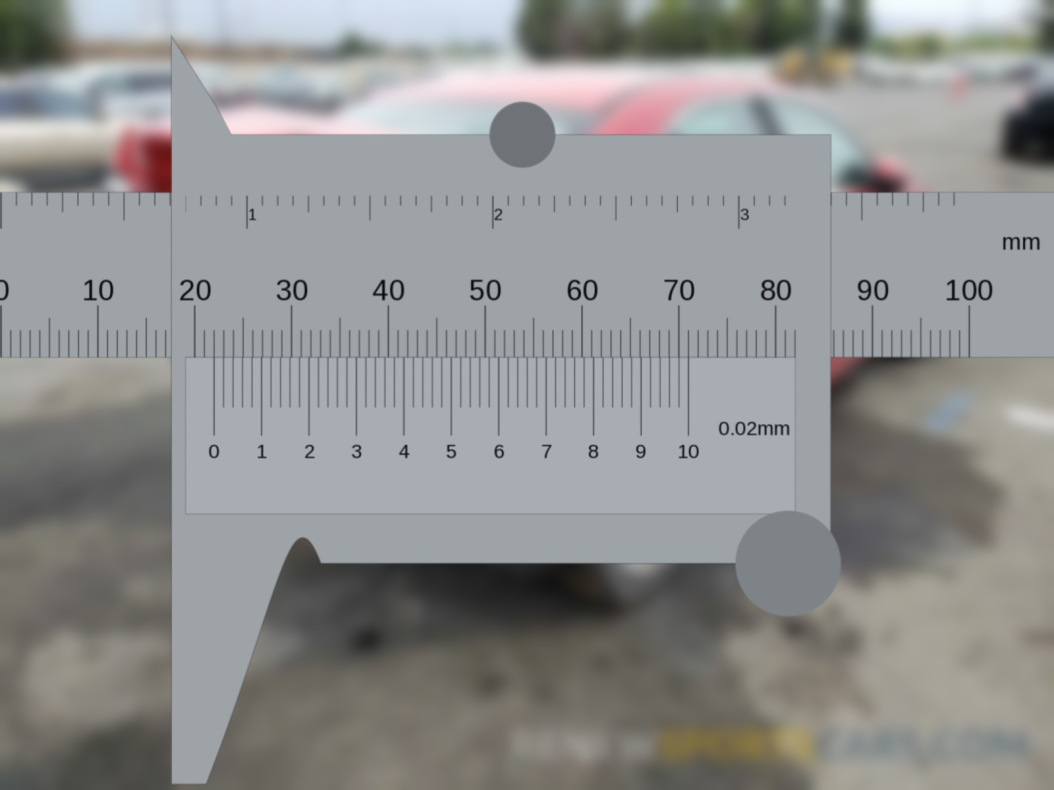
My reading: 22.0 mm
